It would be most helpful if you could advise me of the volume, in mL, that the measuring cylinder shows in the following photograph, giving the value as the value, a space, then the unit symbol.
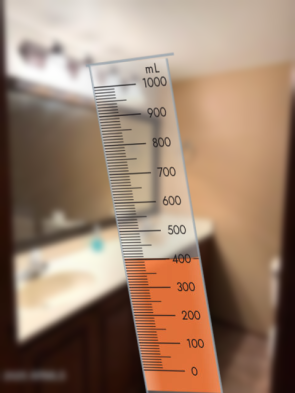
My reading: 400 mL
